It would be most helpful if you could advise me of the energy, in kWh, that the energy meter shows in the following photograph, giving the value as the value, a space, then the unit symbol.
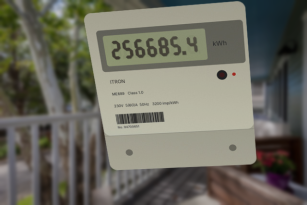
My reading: 256685.4 kWh
